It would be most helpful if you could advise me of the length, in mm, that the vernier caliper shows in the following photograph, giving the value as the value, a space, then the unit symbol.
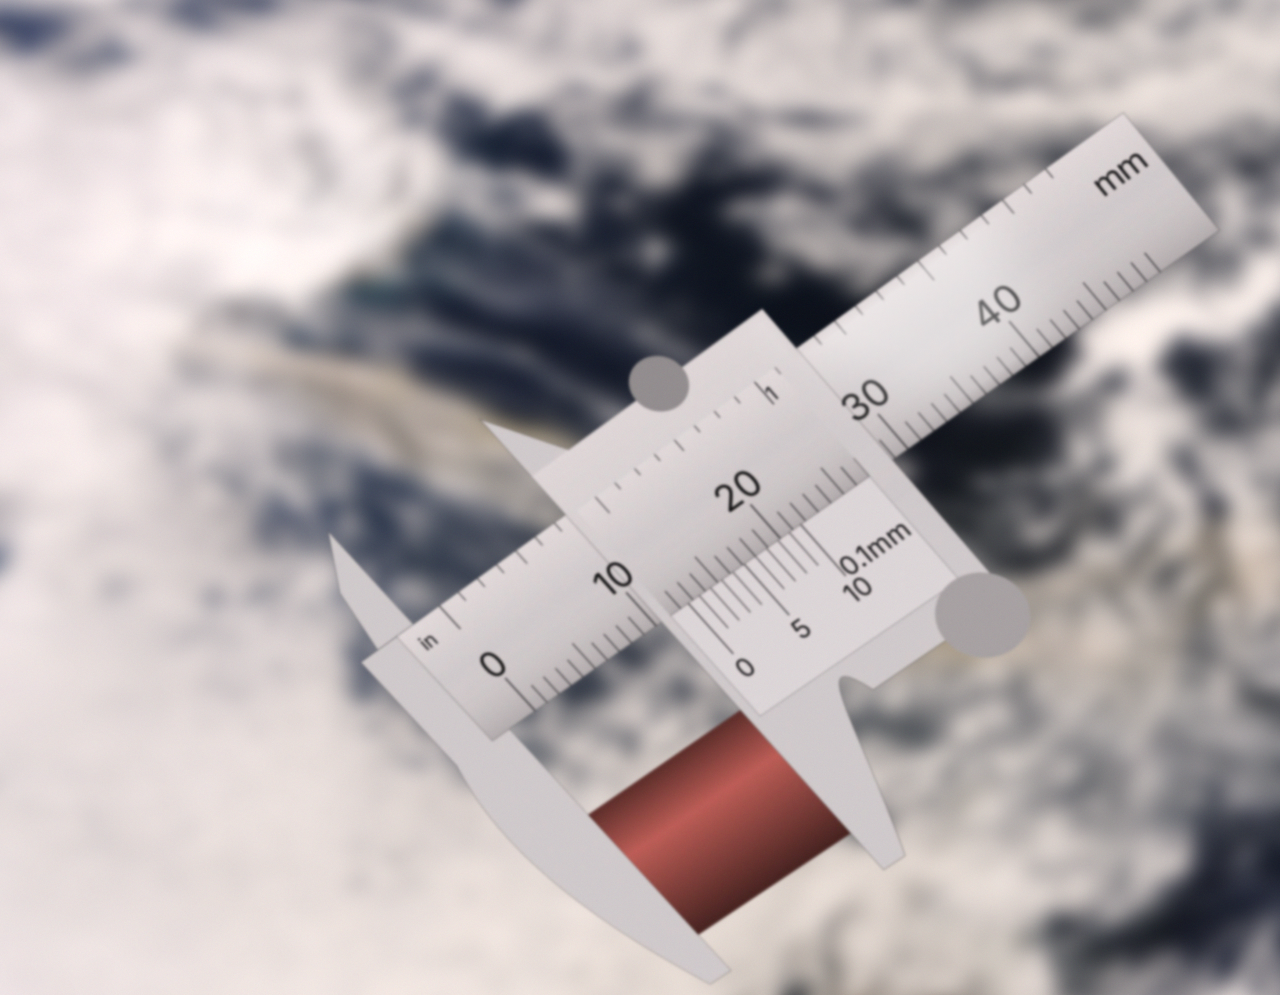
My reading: 12.6 mm
